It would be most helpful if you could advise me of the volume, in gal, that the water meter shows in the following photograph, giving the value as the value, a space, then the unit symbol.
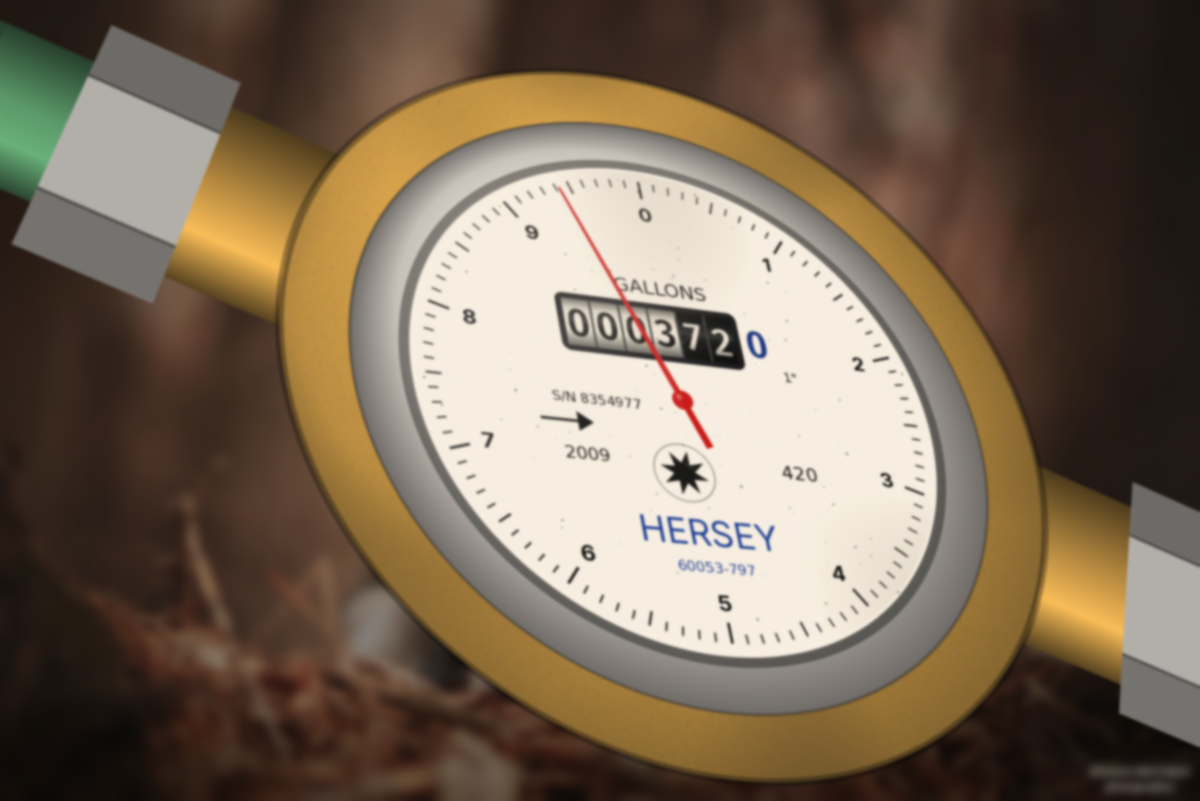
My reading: 3719.4 gal
